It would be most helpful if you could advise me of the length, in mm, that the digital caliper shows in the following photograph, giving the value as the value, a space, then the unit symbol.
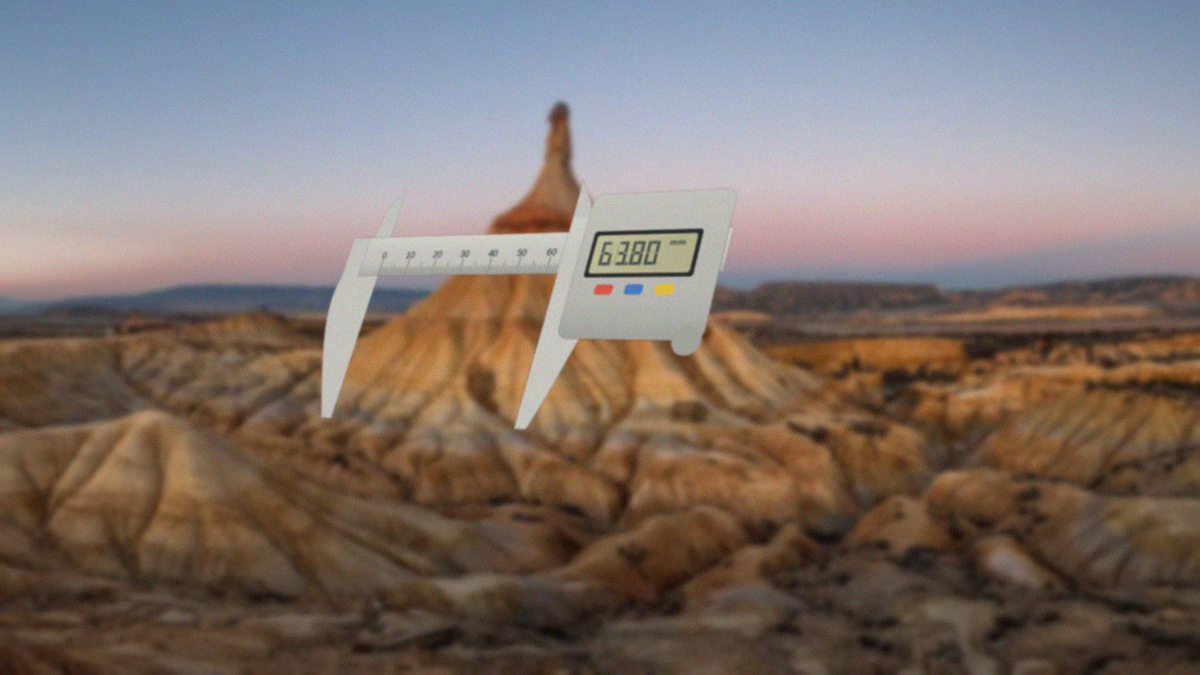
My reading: 63.80 mm
